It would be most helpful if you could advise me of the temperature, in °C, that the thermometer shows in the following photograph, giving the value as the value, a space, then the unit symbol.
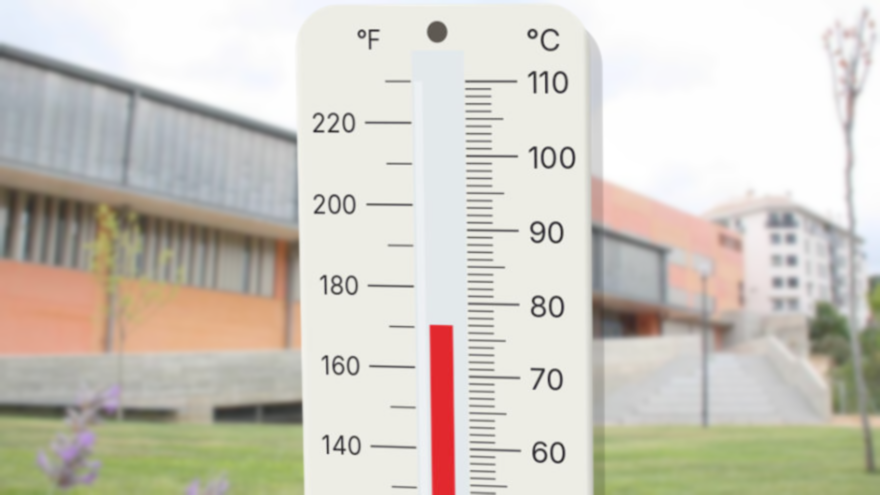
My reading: 77 °C
